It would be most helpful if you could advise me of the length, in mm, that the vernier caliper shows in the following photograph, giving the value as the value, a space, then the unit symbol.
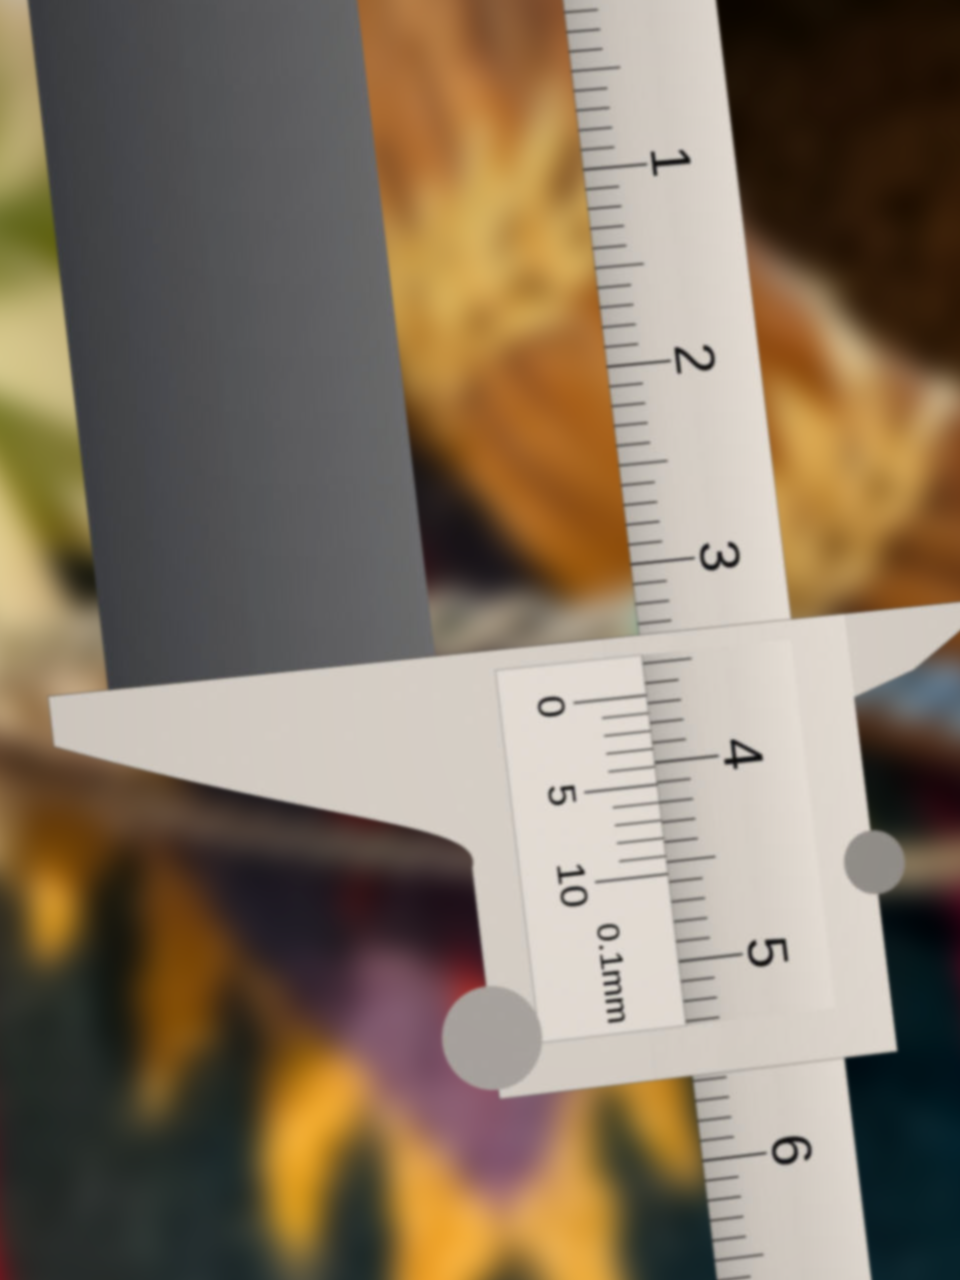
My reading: 36.6 mm
